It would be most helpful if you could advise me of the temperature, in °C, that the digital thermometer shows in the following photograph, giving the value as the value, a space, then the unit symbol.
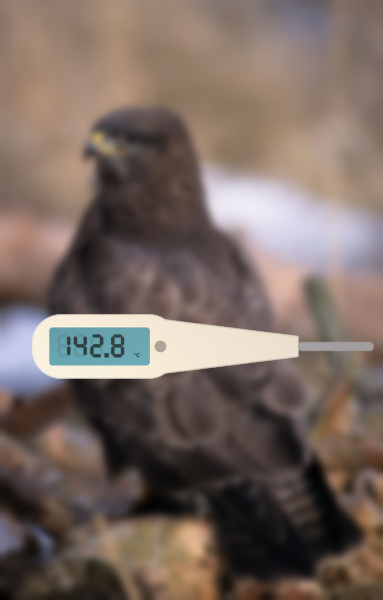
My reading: 142.8 °C
